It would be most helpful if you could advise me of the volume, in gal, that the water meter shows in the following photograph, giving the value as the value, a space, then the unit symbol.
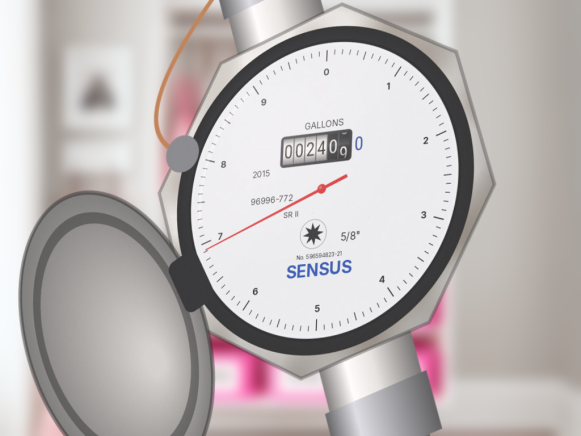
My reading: 24086.9 gal
